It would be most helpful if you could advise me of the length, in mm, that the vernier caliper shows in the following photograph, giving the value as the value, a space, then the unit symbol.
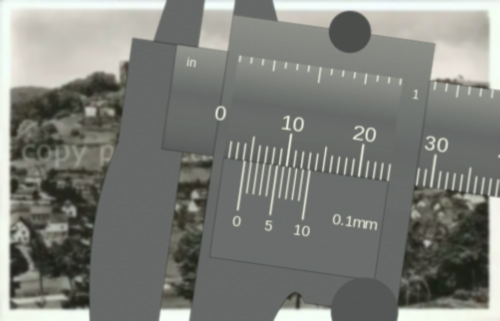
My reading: 4.2 mm
